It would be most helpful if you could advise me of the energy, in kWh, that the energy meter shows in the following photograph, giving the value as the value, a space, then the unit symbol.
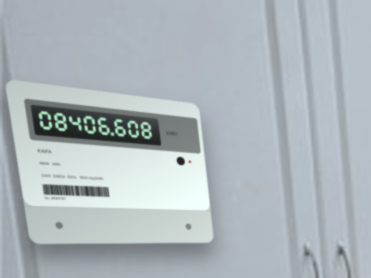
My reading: 8406.608 kWh
